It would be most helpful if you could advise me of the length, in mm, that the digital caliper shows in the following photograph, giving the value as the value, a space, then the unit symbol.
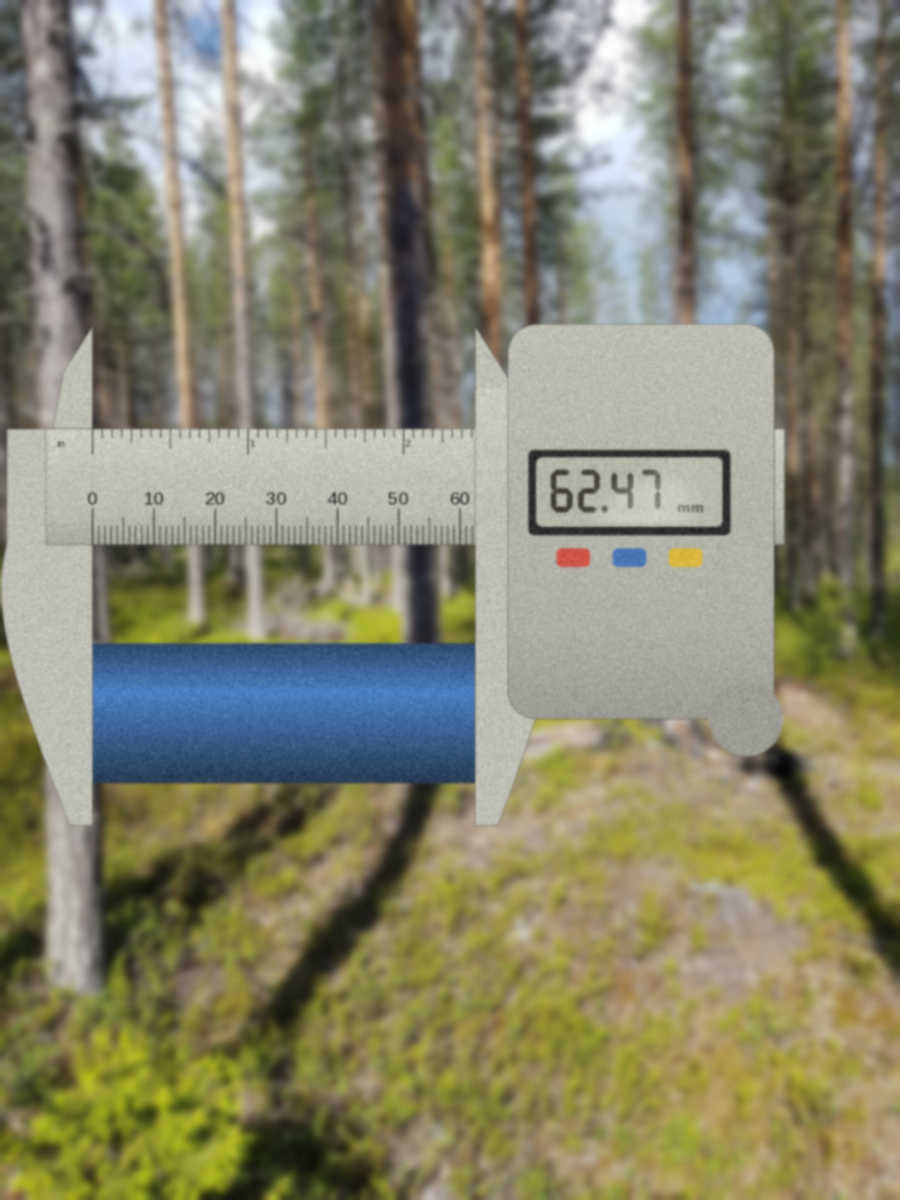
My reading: 62.47 mm
